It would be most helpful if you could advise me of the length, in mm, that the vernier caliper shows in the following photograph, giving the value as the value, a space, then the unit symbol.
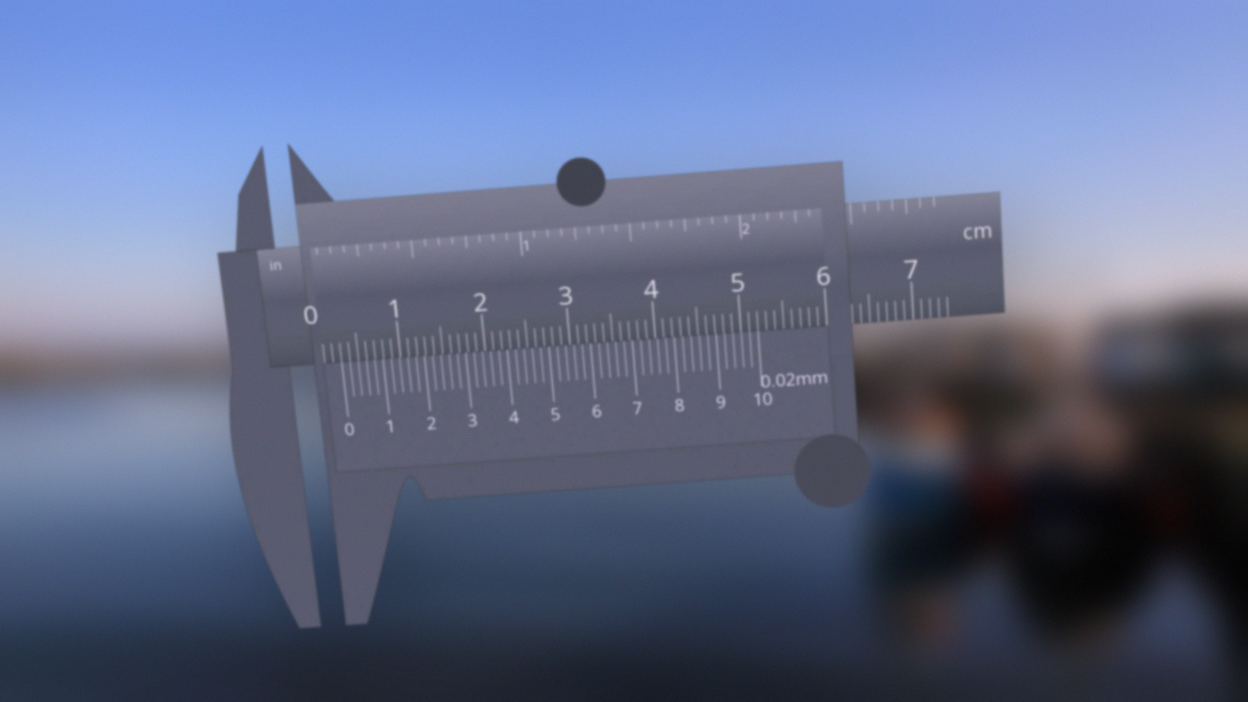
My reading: 3.0 mm
